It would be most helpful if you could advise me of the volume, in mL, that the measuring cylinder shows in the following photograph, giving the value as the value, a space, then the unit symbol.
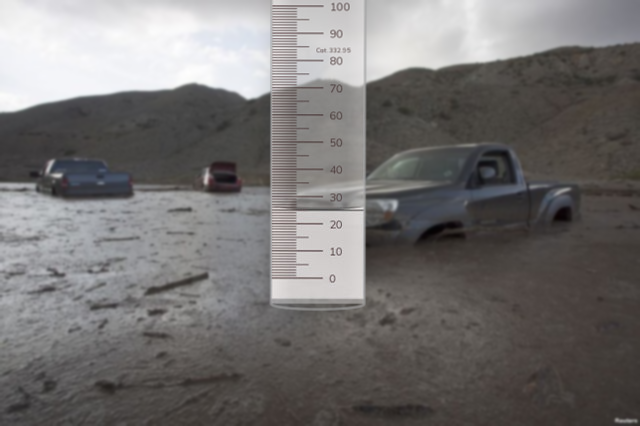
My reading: 25 mL
